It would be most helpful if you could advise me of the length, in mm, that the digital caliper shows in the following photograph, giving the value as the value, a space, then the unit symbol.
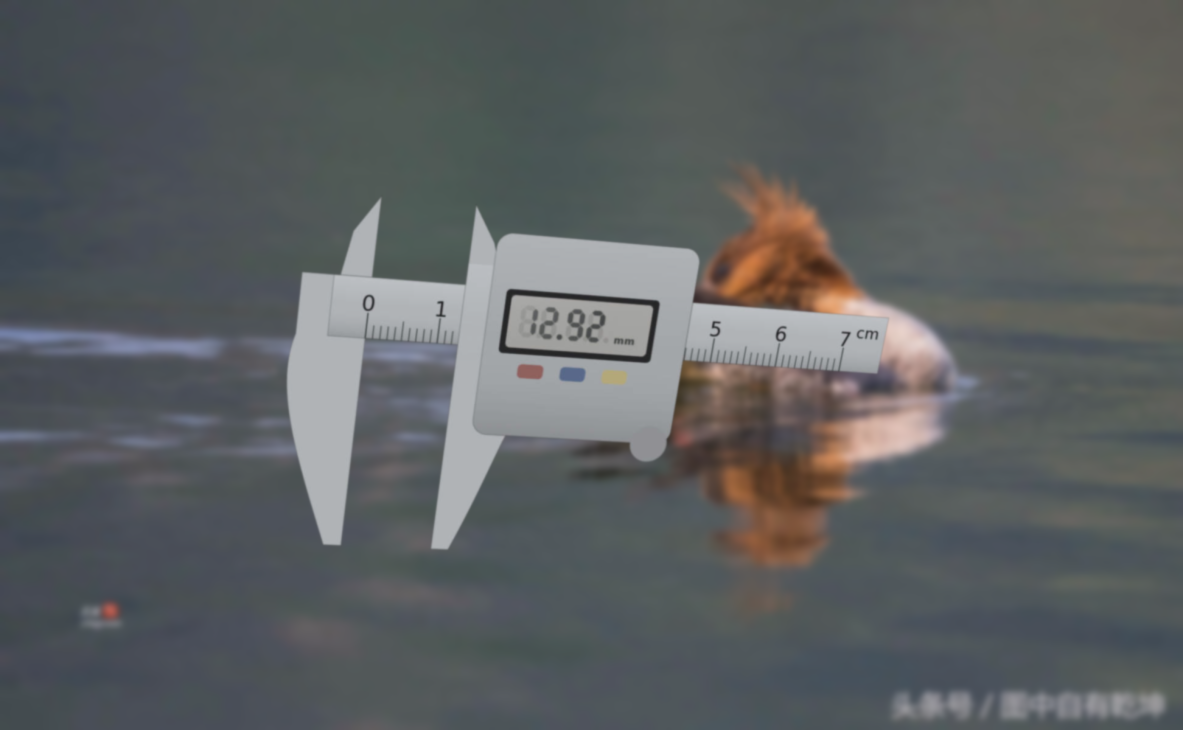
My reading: 12.92 mm
